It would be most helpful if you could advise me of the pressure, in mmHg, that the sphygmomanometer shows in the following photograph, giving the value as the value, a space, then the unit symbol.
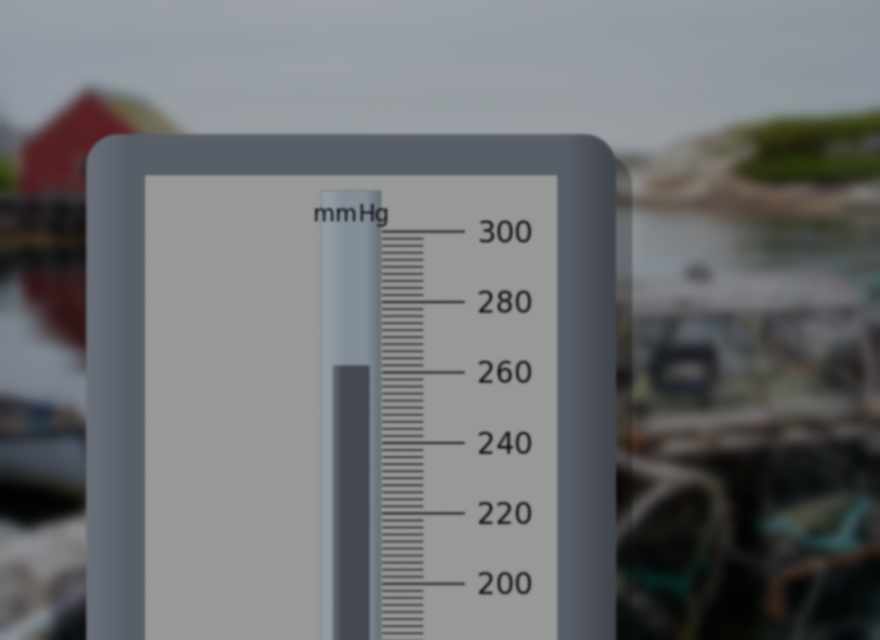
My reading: 262 mmHg
